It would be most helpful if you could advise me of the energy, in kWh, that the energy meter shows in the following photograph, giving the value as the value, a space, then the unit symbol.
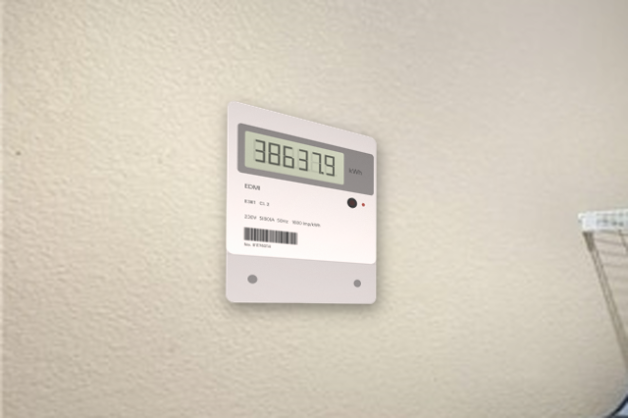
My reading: 38637.9 kWh
